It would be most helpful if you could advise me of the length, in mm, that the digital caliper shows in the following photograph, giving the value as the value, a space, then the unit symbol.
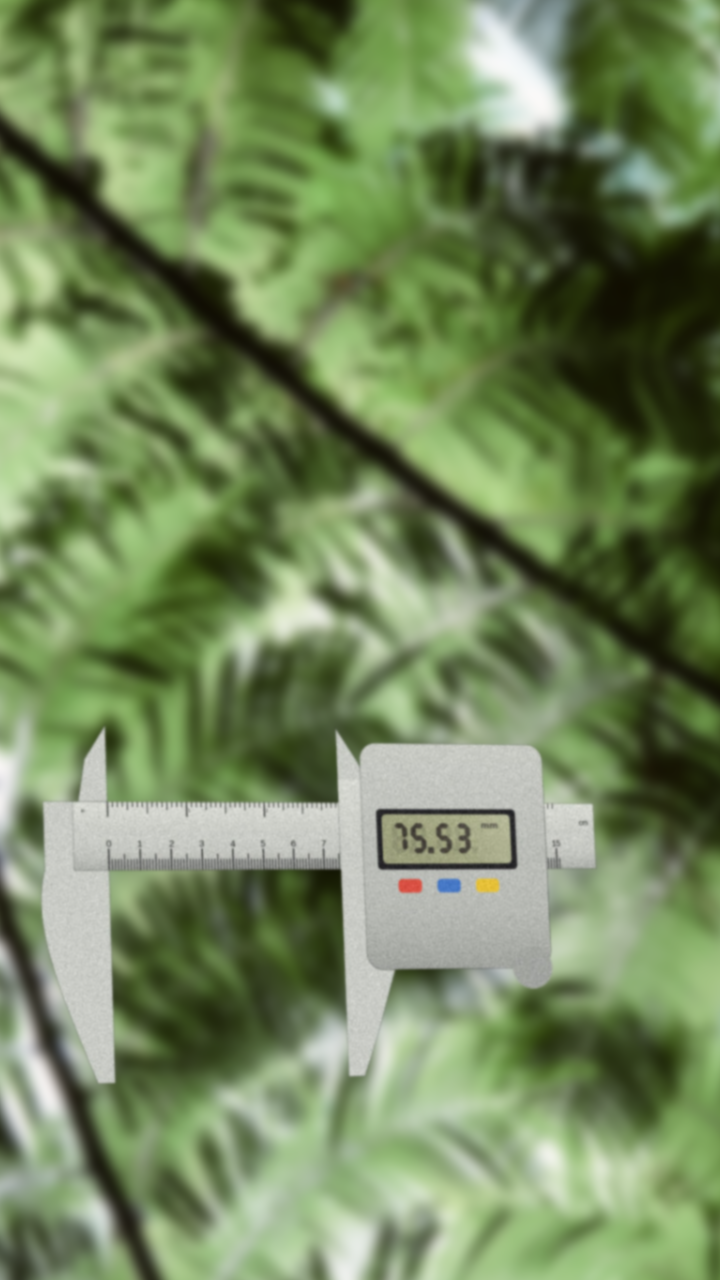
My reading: 75.53 mm
